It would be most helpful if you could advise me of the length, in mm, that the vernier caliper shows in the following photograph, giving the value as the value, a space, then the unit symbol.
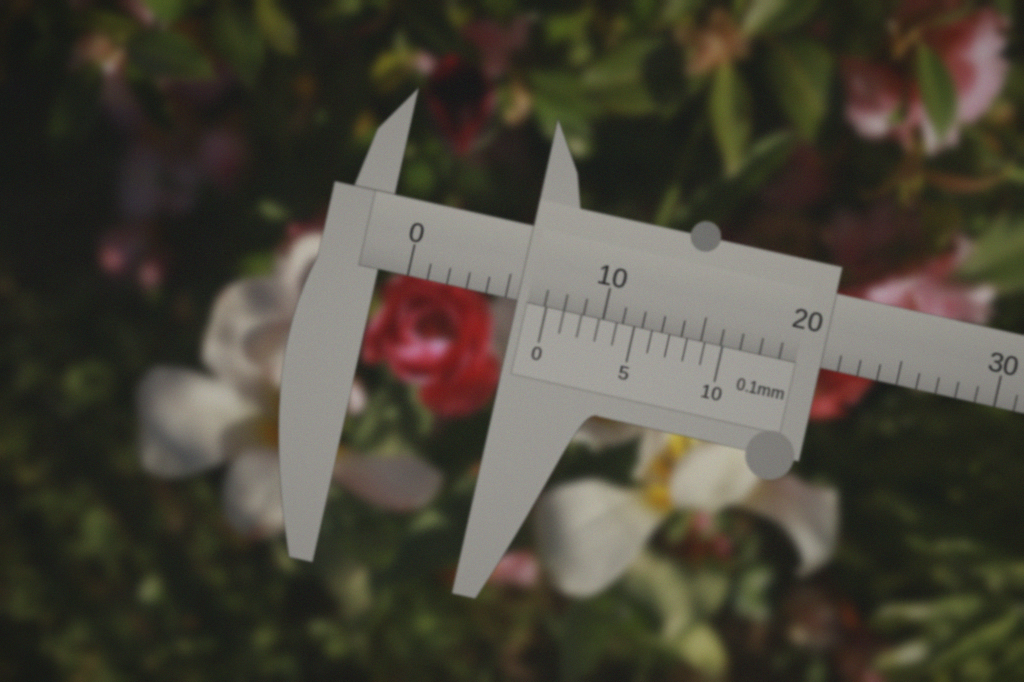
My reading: 7.1 mm
